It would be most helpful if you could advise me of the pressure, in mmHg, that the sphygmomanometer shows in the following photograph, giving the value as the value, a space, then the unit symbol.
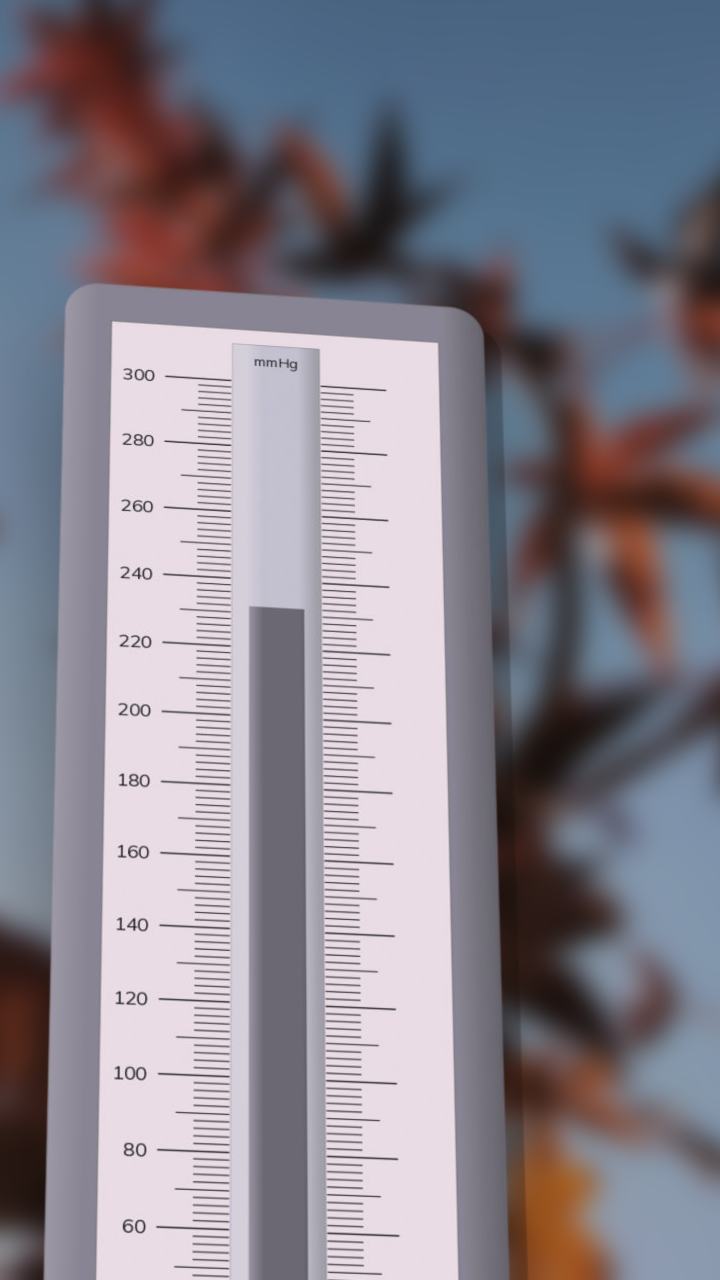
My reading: 232 mmHg
